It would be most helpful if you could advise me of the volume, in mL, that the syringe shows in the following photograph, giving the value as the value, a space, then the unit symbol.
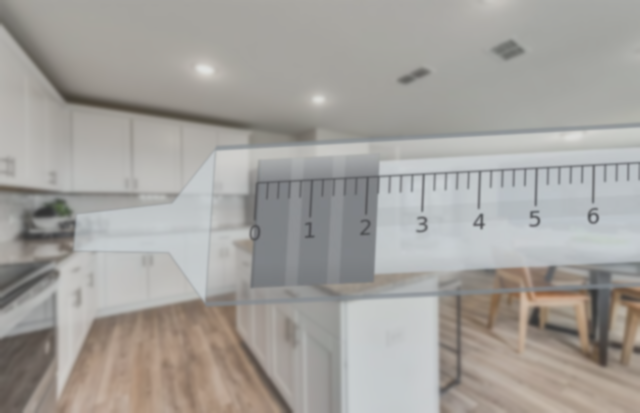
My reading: 0 mL
